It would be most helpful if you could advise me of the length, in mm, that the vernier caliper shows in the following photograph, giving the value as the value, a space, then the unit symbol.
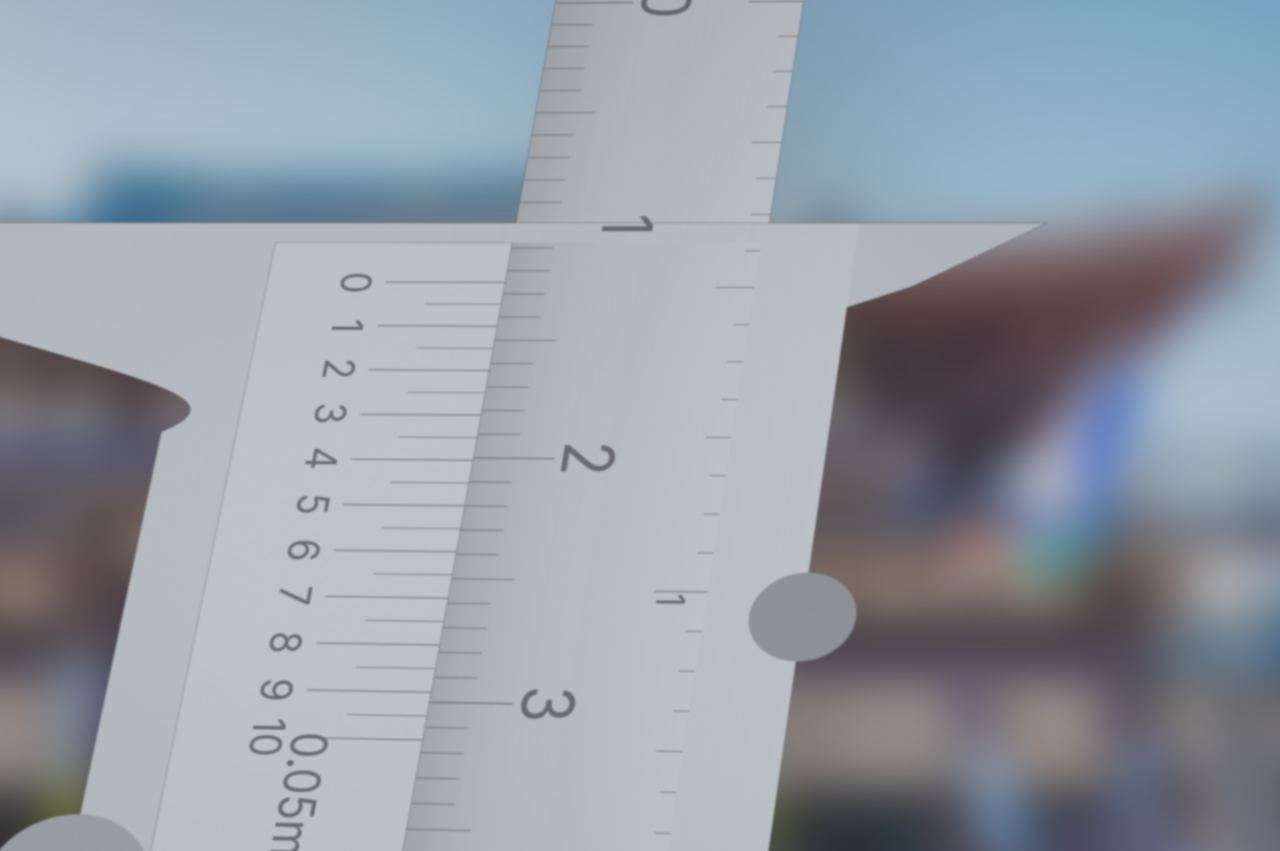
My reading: 12.5 mm
